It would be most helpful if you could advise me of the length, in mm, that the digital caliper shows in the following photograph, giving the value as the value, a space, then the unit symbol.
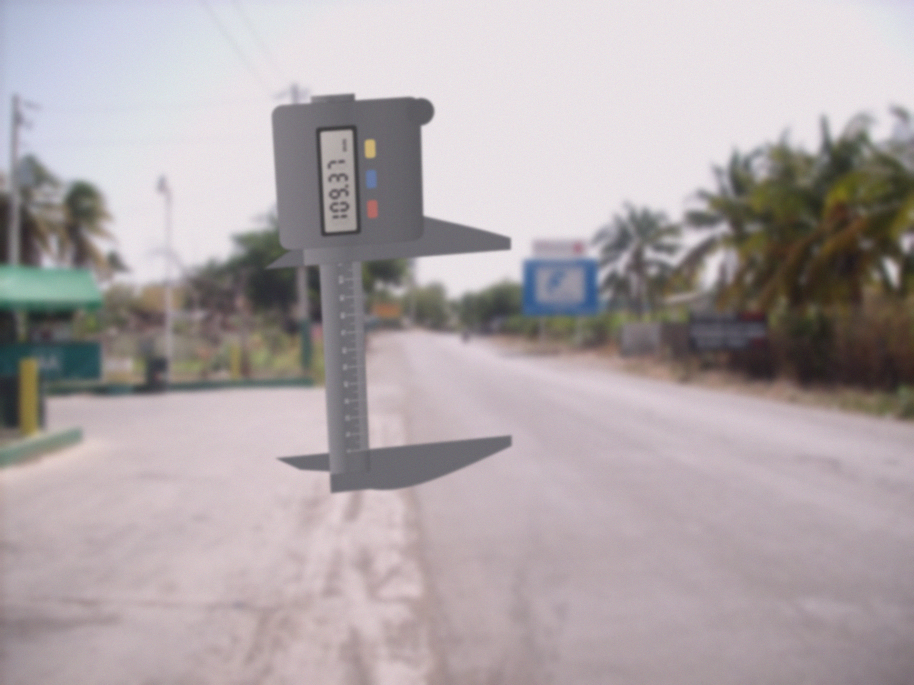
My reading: 109.37 mm
